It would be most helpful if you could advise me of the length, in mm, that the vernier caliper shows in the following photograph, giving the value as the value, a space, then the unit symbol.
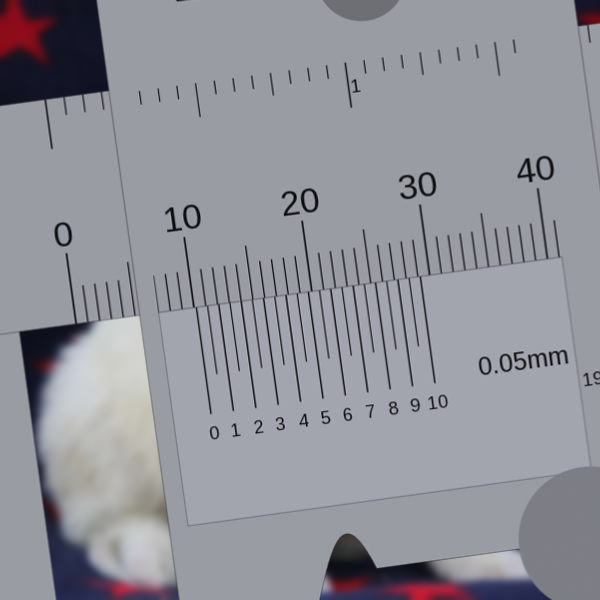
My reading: 10.2 mm
